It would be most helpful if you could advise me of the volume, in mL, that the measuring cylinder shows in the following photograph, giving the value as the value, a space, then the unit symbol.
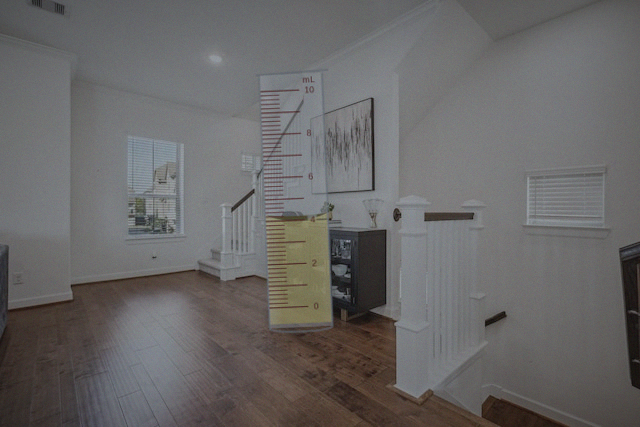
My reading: 4 mL
